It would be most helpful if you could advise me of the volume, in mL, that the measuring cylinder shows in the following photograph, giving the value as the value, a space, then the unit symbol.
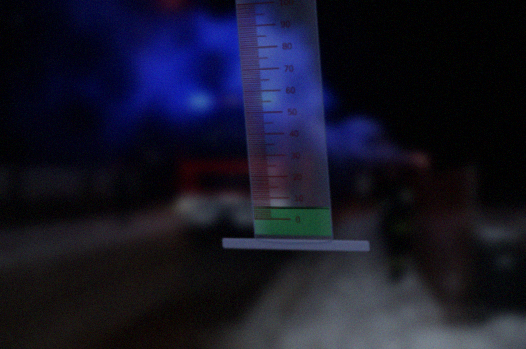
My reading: 5 mL
